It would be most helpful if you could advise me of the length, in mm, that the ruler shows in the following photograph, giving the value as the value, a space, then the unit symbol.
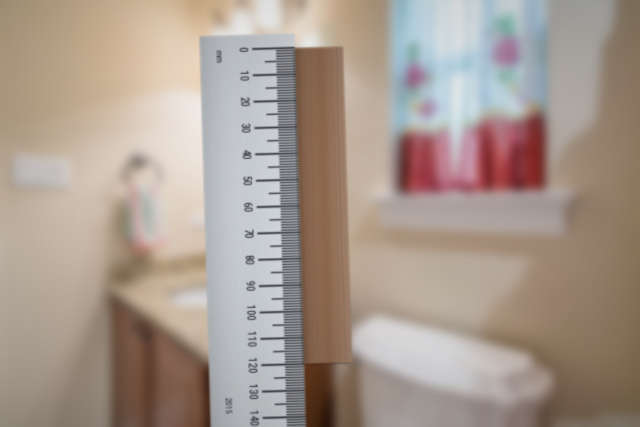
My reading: 120 mm
